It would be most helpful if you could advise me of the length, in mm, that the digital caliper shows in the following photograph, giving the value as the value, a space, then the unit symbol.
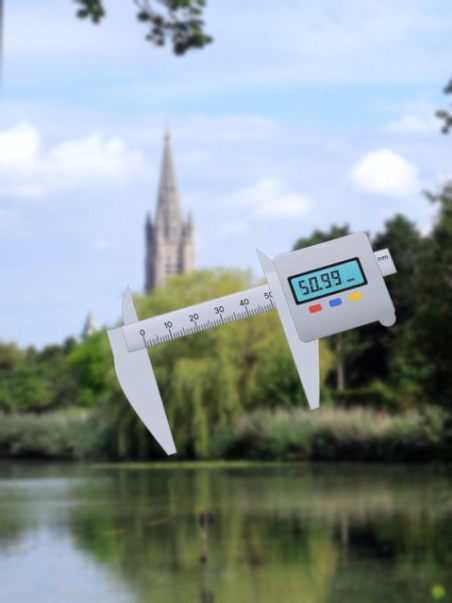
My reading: 50.99 mm
